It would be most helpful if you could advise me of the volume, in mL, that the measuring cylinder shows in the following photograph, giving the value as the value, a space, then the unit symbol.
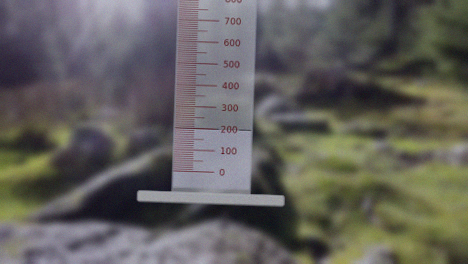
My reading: 200 mL
